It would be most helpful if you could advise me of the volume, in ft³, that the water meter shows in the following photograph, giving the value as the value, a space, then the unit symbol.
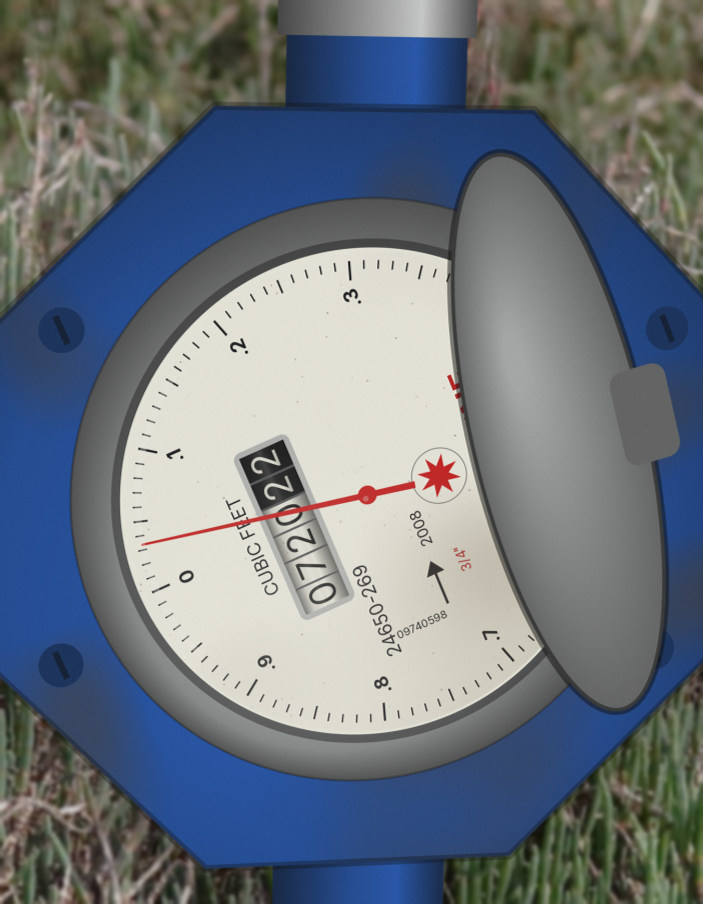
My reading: 72022.03 ft³
